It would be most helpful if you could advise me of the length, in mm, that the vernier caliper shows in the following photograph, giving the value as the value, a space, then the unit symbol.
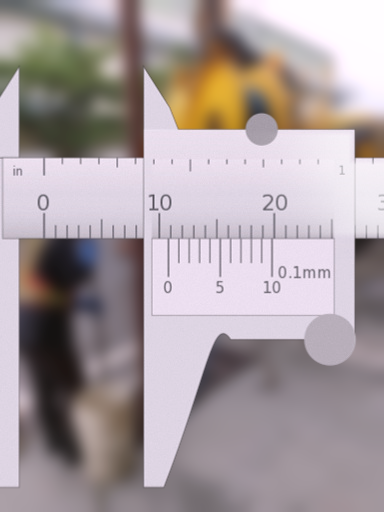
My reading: 10.8 mm
